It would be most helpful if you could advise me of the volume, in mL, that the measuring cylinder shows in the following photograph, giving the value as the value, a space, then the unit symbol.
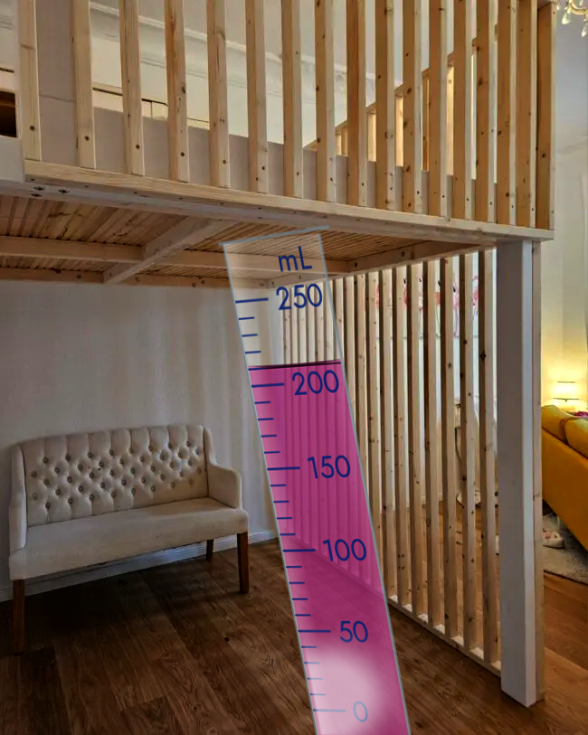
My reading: 210 mL
